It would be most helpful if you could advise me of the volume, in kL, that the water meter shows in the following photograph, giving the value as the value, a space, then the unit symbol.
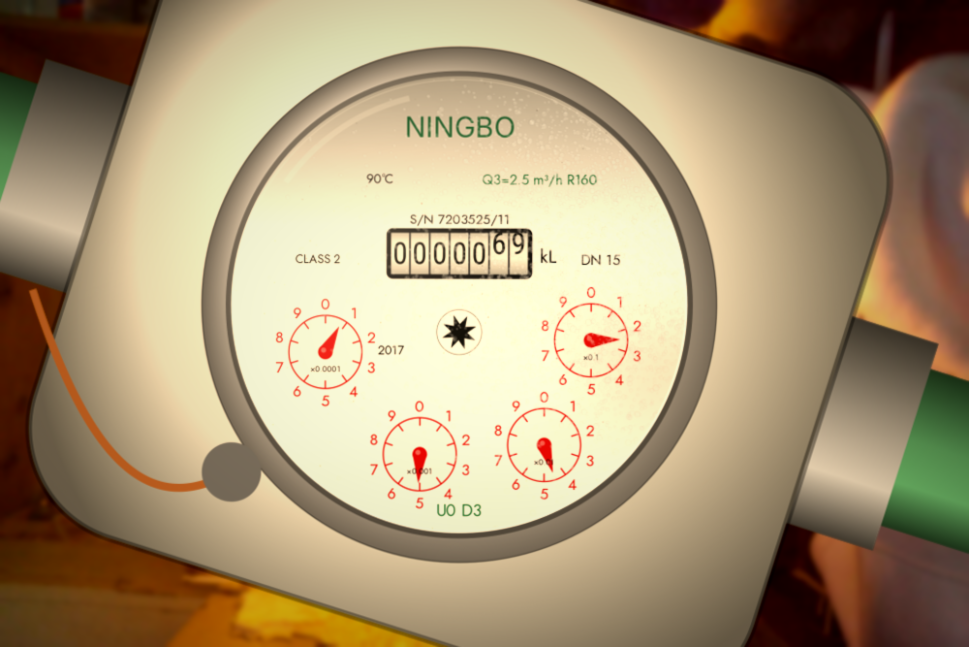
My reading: 69.2450 kL
